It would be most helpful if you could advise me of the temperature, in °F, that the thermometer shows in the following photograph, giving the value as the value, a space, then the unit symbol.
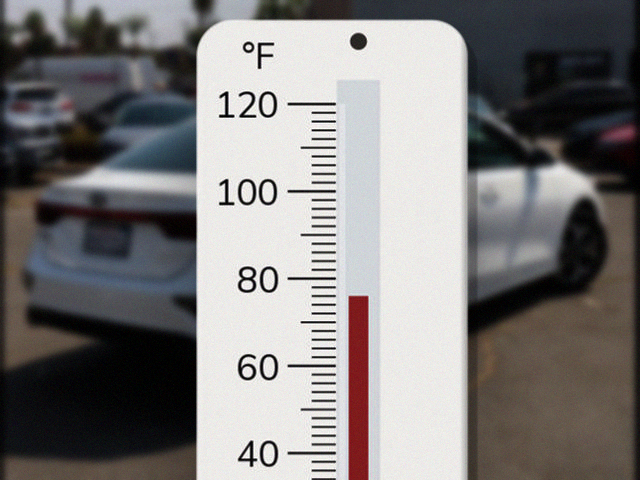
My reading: 76 °F
